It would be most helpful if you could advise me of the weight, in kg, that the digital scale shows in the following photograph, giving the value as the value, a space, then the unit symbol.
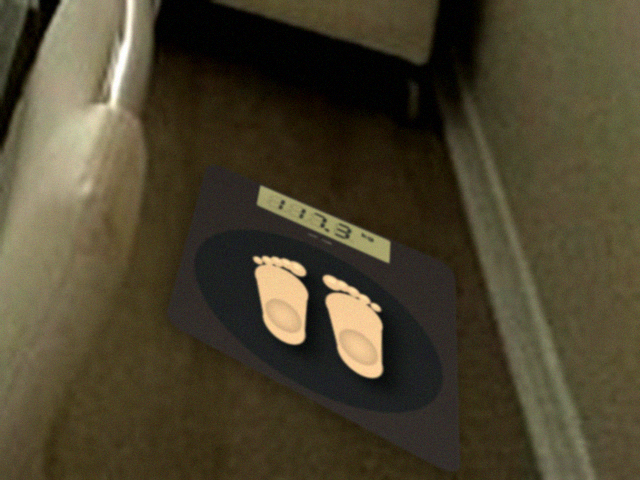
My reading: 117.3 kg
